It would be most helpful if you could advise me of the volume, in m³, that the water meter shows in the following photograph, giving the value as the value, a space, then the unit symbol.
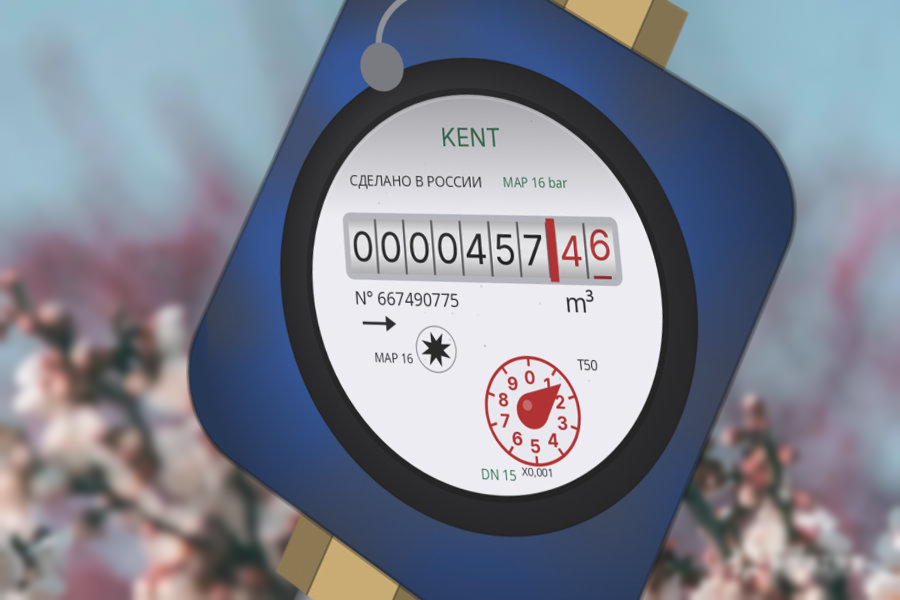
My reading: 457.461 m³
